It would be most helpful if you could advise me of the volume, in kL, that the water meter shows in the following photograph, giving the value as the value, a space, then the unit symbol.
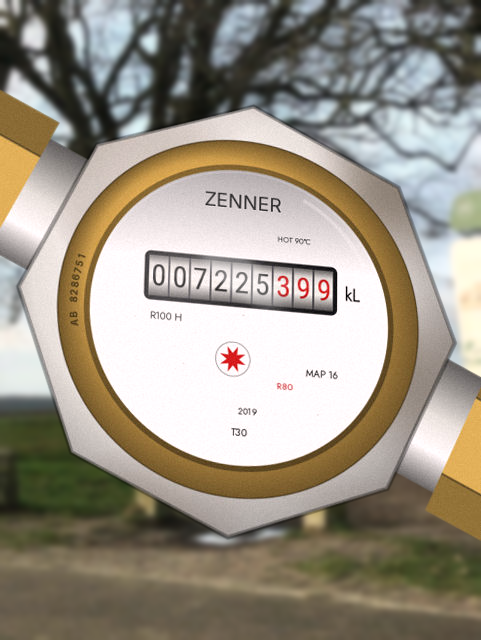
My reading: 7225.399 kL
